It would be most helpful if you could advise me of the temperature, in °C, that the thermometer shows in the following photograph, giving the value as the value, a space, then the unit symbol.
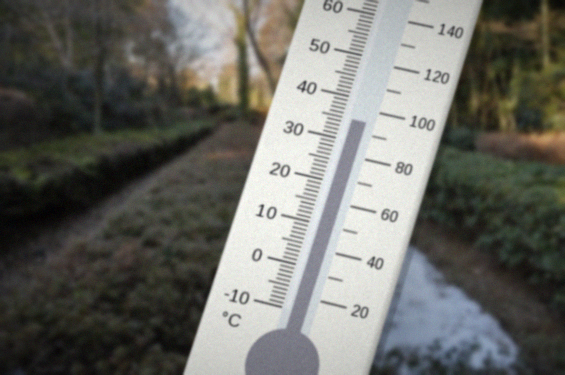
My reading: 35 °C
